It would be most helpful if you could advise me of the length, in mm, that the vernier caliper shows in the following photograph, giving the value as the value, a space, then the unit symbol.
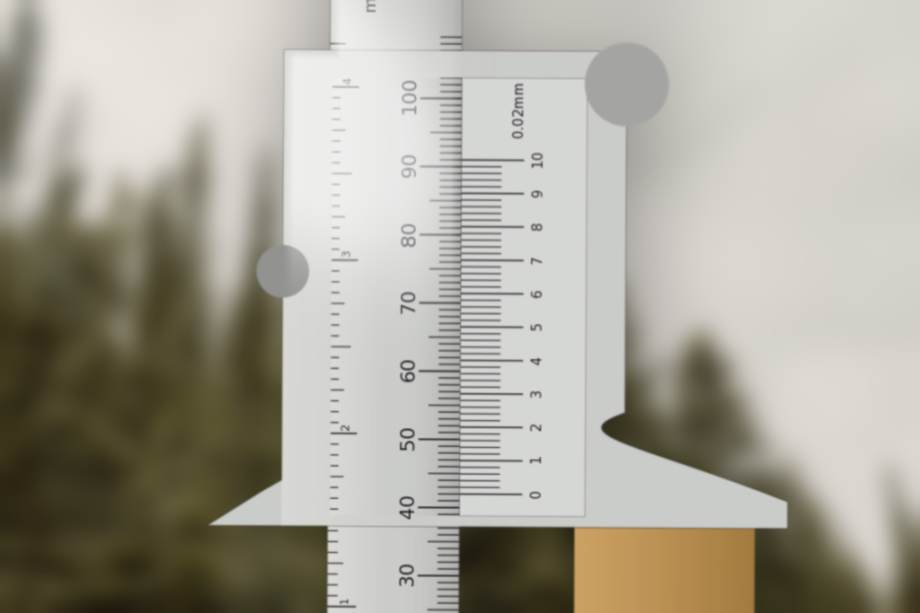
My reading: 42.0 mm
